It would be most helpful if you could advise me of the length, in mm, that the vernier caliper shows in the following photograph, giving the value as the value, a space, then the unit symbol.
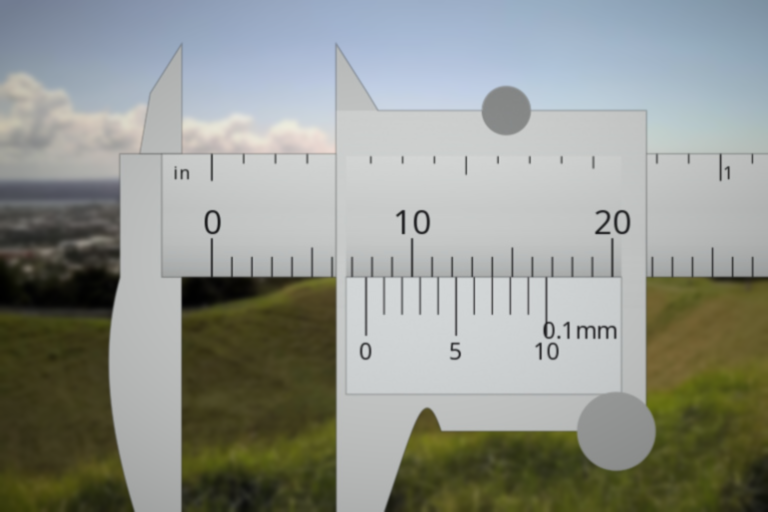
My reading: 7.7 mm
